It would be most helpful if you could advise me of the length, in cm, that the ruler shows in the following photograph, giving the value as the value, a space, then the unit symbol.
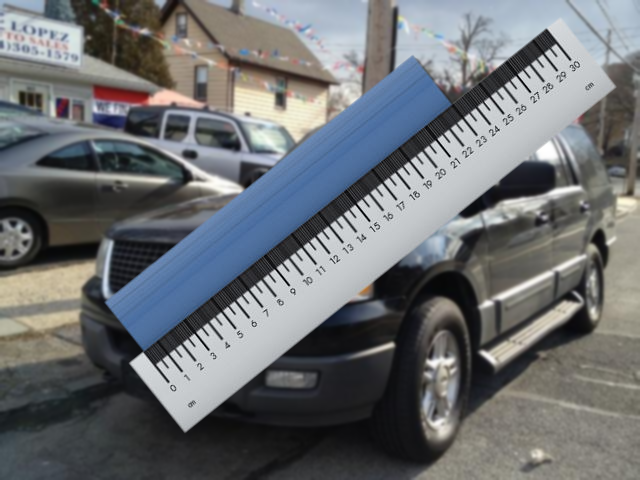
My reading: 23 cm
